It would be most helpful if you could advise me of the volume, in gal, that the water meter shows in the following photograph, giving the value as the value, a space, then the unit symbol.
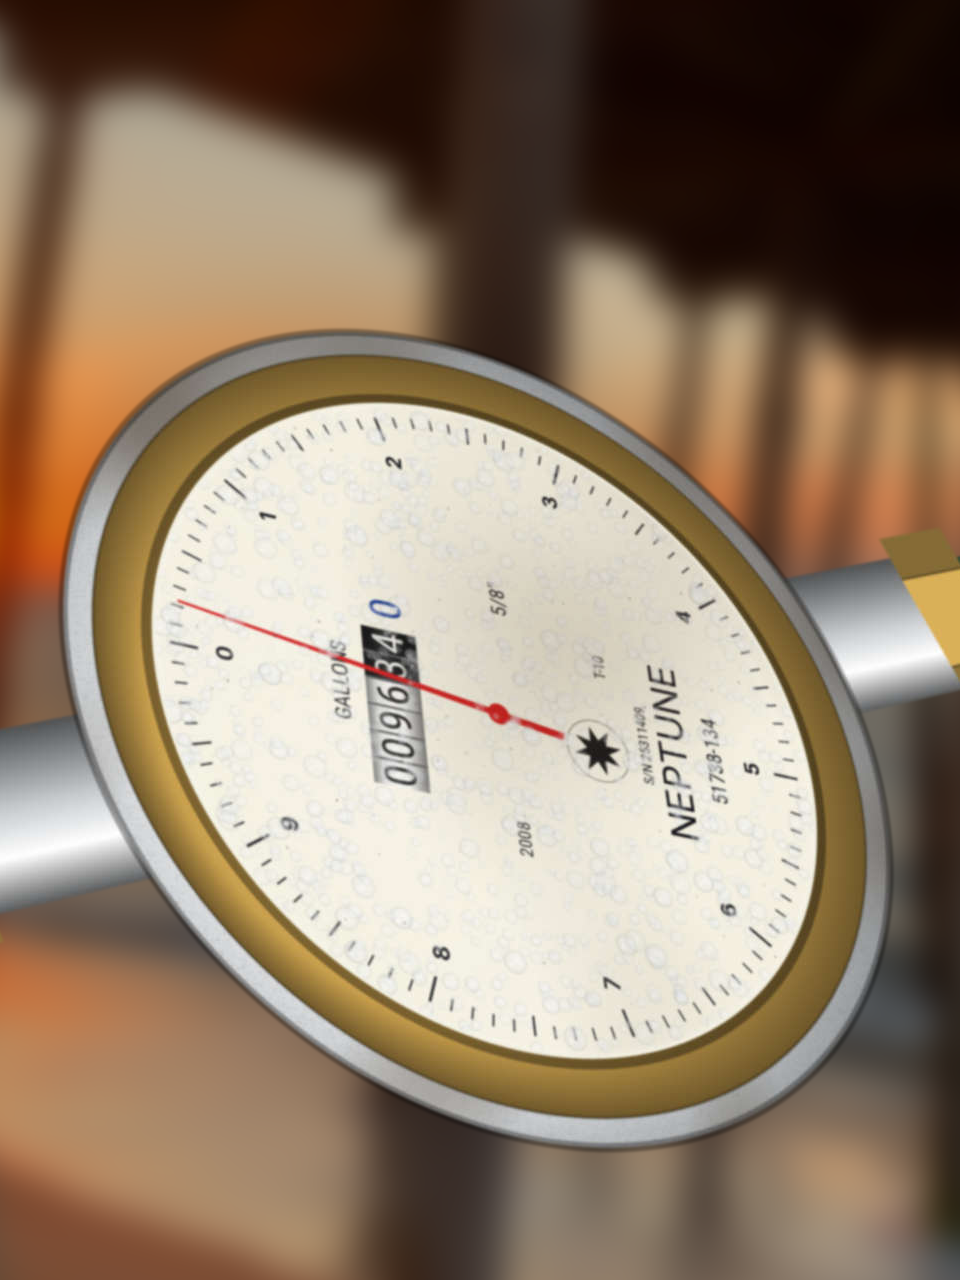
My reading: 96340.2 gal
